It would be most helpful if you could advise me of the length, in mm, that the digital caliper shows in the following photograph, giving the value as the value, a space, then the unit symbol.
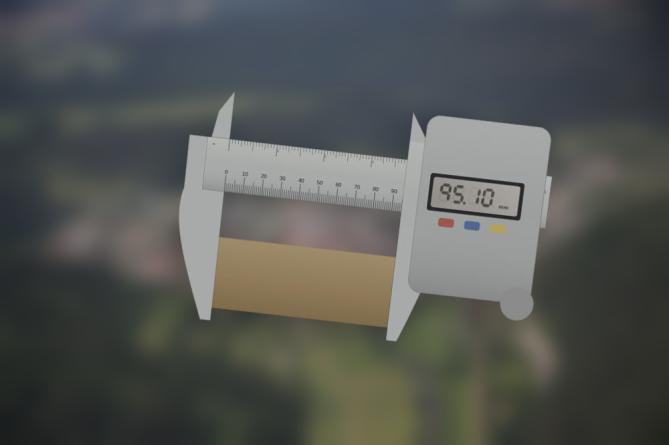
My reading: 95.10 mm
